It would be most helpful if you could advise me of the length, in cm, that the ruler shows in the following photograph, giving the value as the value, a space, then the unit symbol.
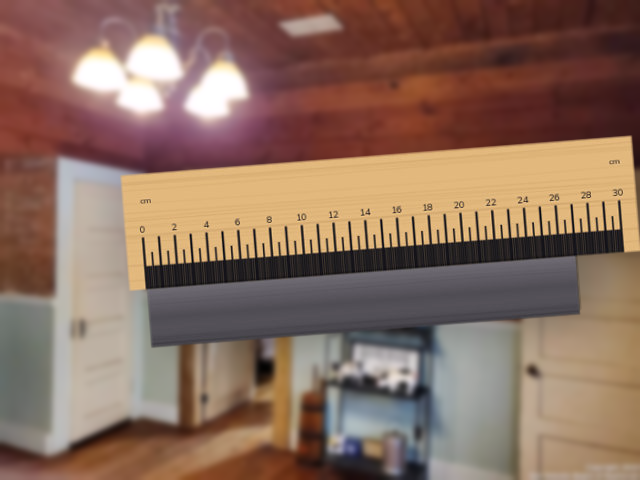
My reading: 27 cm
